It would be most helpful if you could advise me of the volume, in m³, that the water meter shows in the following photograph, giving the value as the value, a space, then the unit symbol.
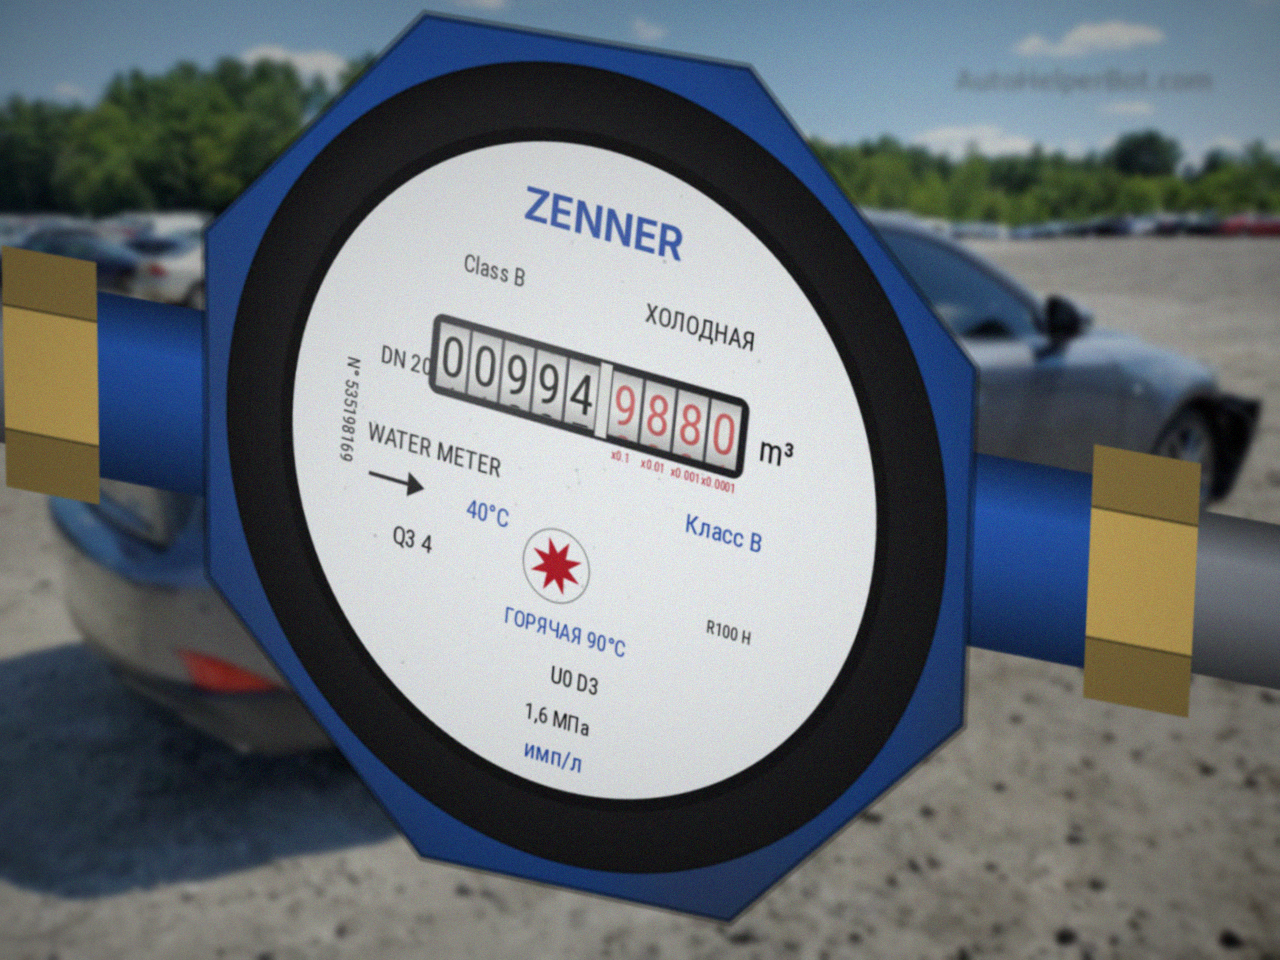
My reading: 994.9880 m³
